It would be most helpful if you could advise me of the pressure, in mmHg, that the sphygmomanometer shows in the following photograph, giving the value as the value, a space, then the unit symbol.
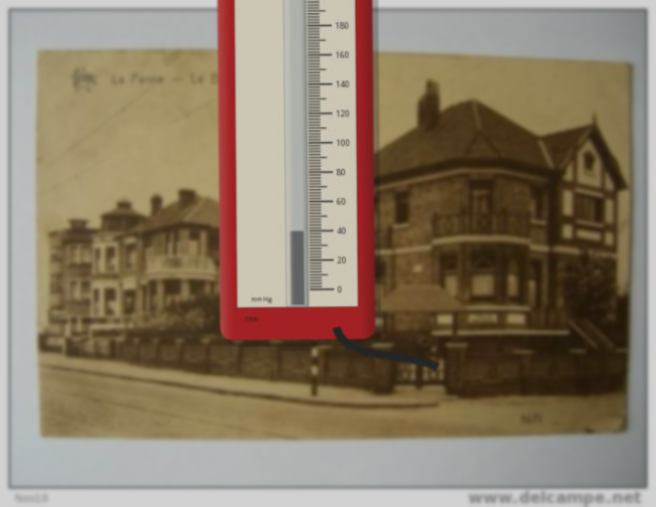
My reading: 40 mmHg
